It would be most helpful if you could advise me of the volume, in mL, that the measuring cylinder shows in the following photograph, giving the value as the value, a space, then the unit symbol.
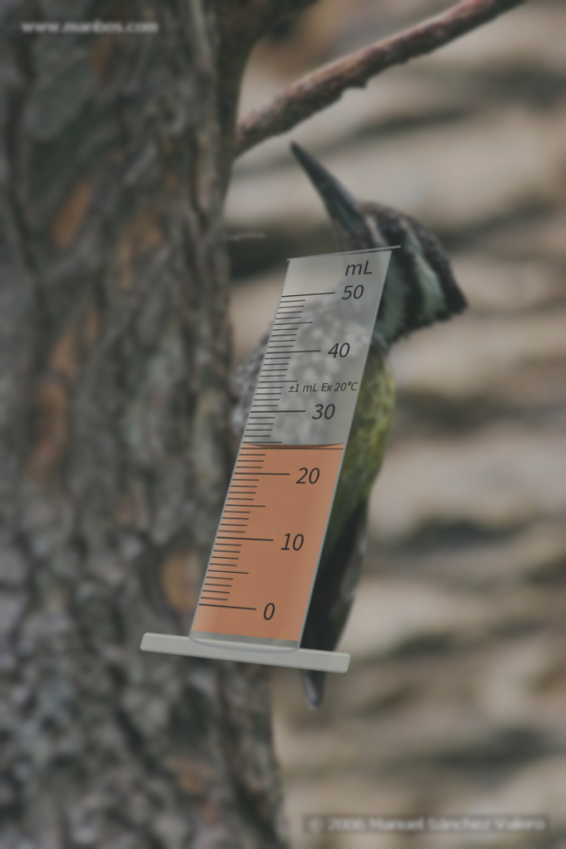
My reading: 24 mL
